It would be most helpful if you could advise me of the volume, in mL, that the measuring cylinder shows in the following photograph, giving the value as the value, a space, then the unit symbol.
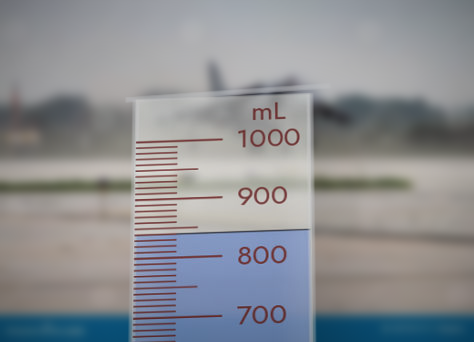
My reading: 840 mL
